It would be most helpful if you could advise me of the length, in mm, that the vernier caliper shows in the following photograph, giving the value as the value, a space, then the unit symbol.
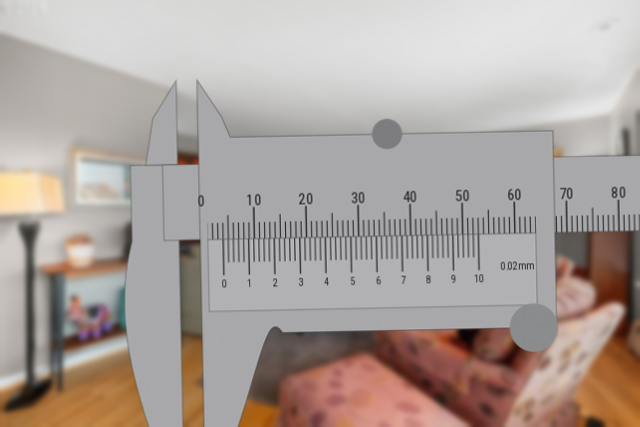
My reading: 4.0 mm
